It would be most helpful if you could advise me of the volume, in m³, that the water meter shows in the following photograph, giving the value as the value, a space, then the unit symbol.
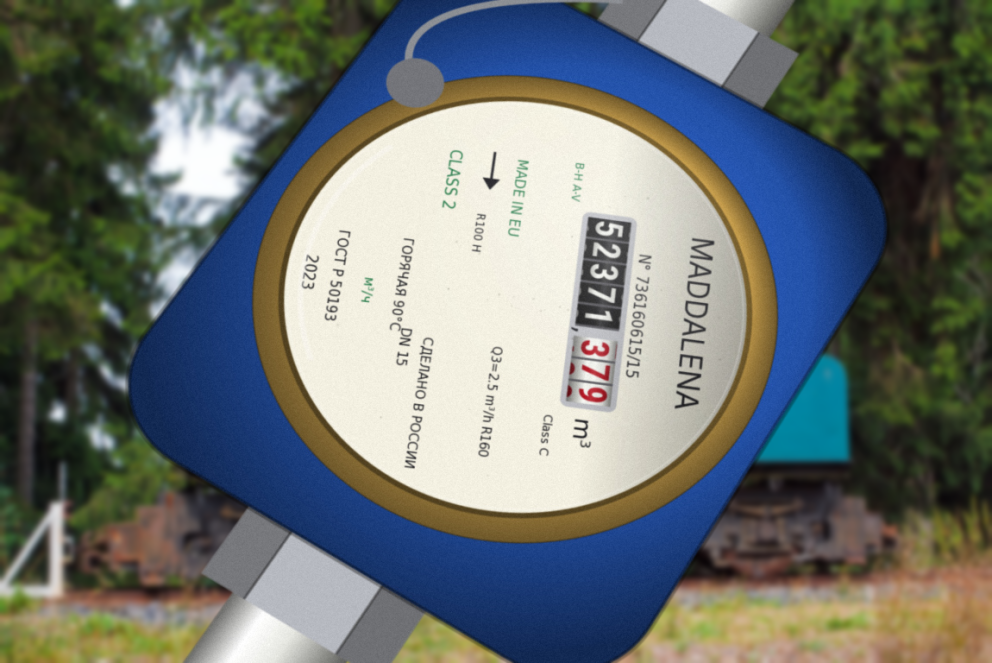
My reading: 52371.379 m³
